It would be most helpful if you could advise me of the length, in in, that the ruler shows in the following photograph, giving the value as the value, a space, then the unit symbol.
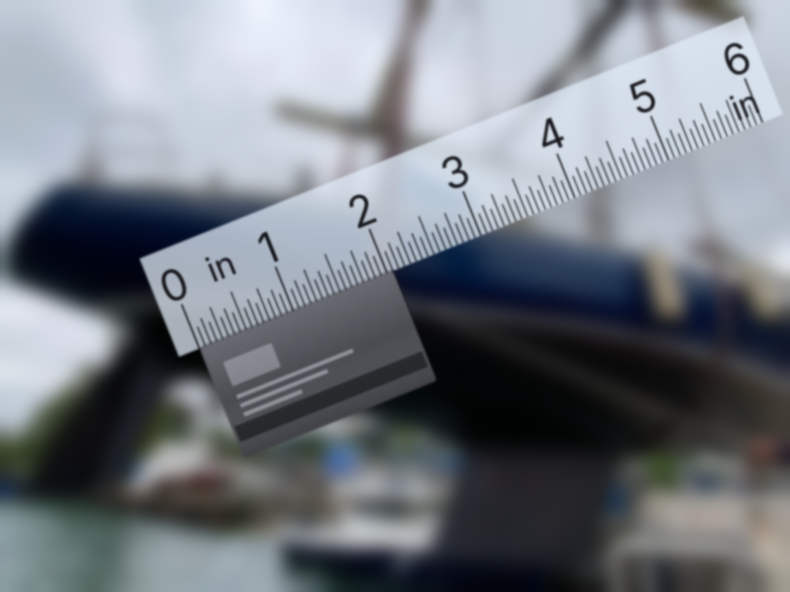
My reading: 2.0625 in
